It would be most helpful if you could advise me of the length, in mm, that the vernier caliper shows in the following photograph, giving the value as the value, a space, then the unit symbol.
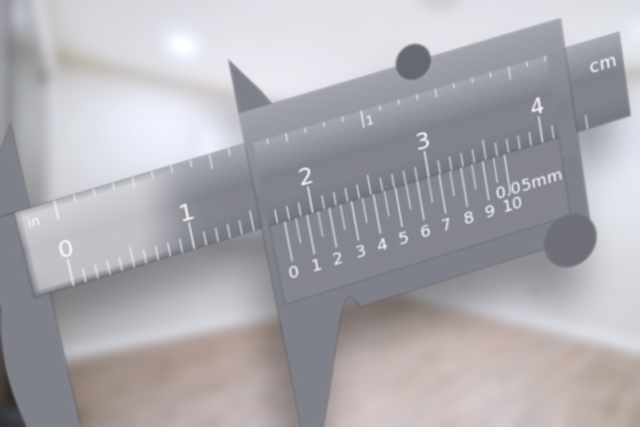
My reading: 17.6 mm
